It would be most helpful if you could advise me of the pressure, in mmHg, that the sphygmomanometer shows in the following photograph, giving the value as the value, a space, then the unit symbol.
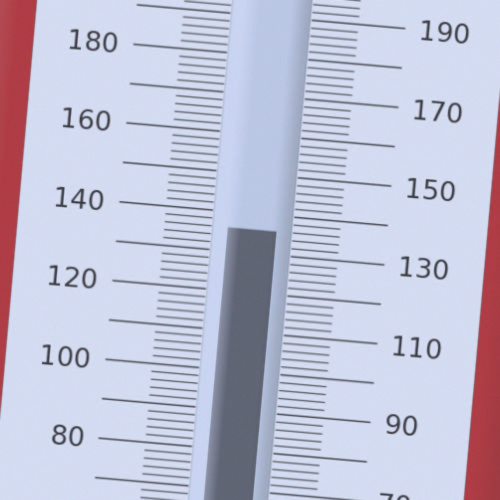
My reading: 136 mmHg
